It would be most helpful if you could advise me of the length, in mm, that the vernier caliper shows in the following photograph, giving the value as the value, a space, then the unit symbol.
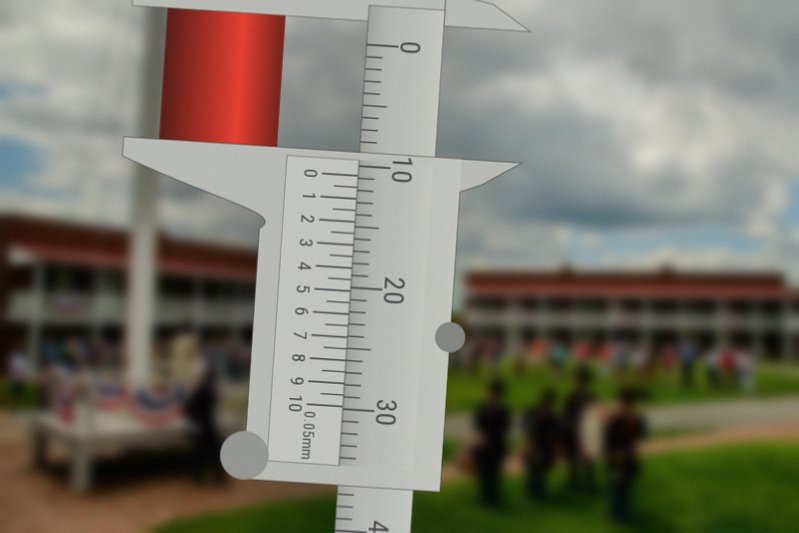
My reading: 10.8 mm
